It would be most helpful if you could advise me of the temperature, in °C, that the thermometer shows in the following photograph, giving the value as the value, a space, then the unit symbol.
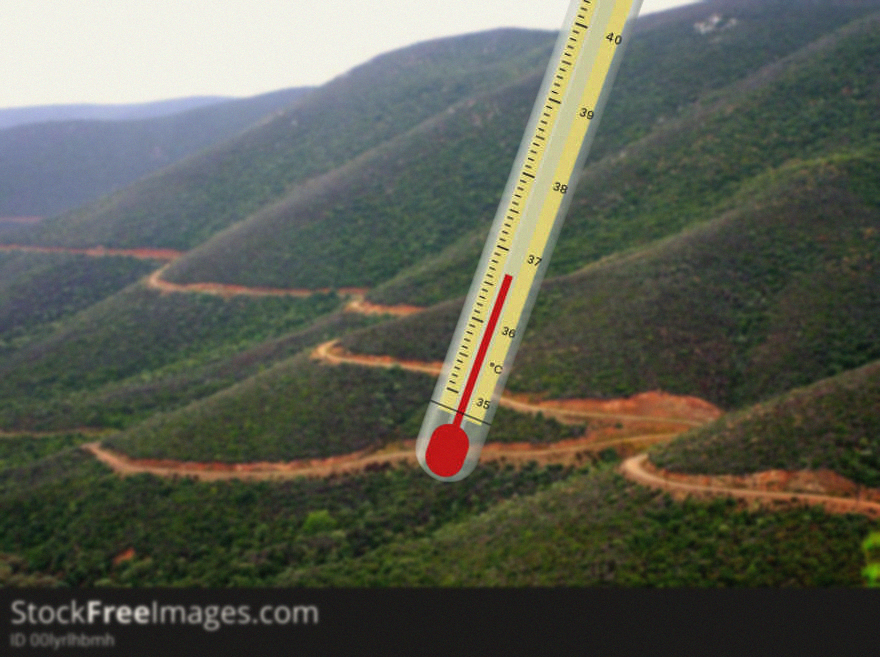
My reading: 36.7 °C
